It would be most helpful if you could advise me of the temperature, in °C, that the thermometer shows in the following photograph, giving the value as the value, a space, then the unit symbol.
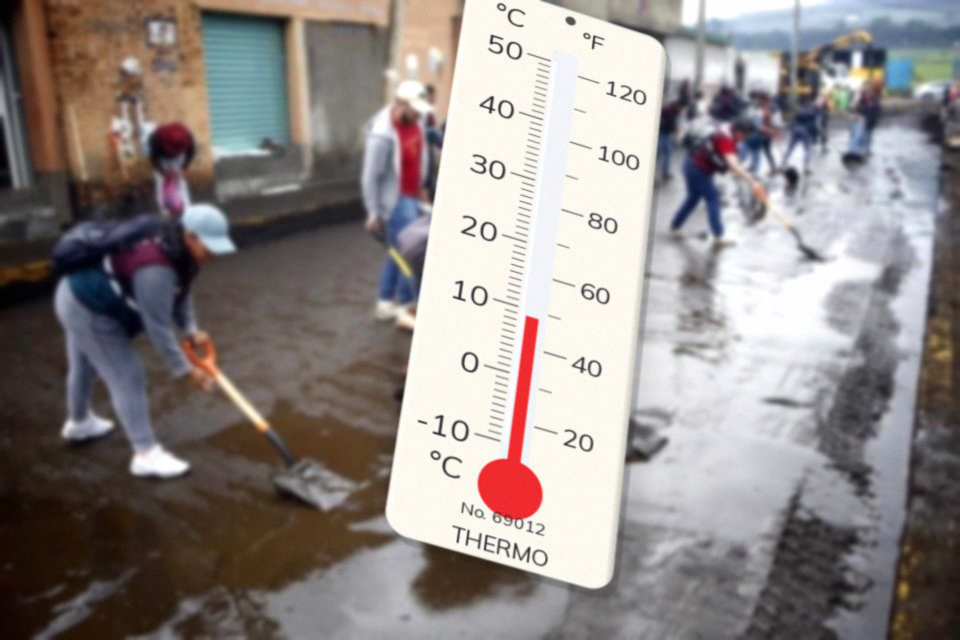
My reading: 9 °C
